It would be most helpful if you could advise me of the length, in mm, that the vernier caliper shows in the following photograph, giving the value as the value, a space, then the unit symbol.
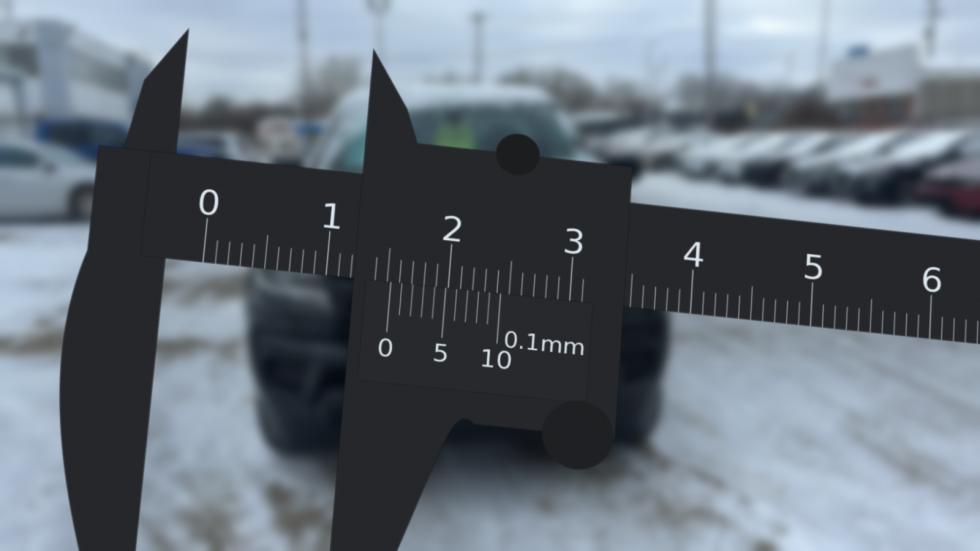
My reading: 15.3 mm
